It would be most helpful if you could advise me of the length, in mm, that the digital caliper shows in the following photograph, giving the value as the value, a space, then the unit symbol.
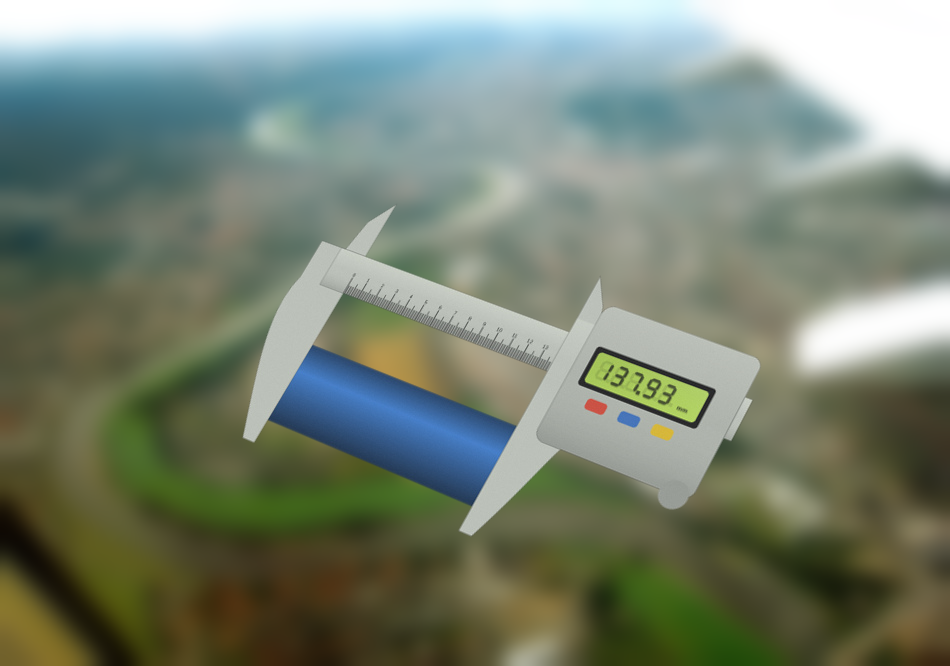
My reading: 137.93 mm
